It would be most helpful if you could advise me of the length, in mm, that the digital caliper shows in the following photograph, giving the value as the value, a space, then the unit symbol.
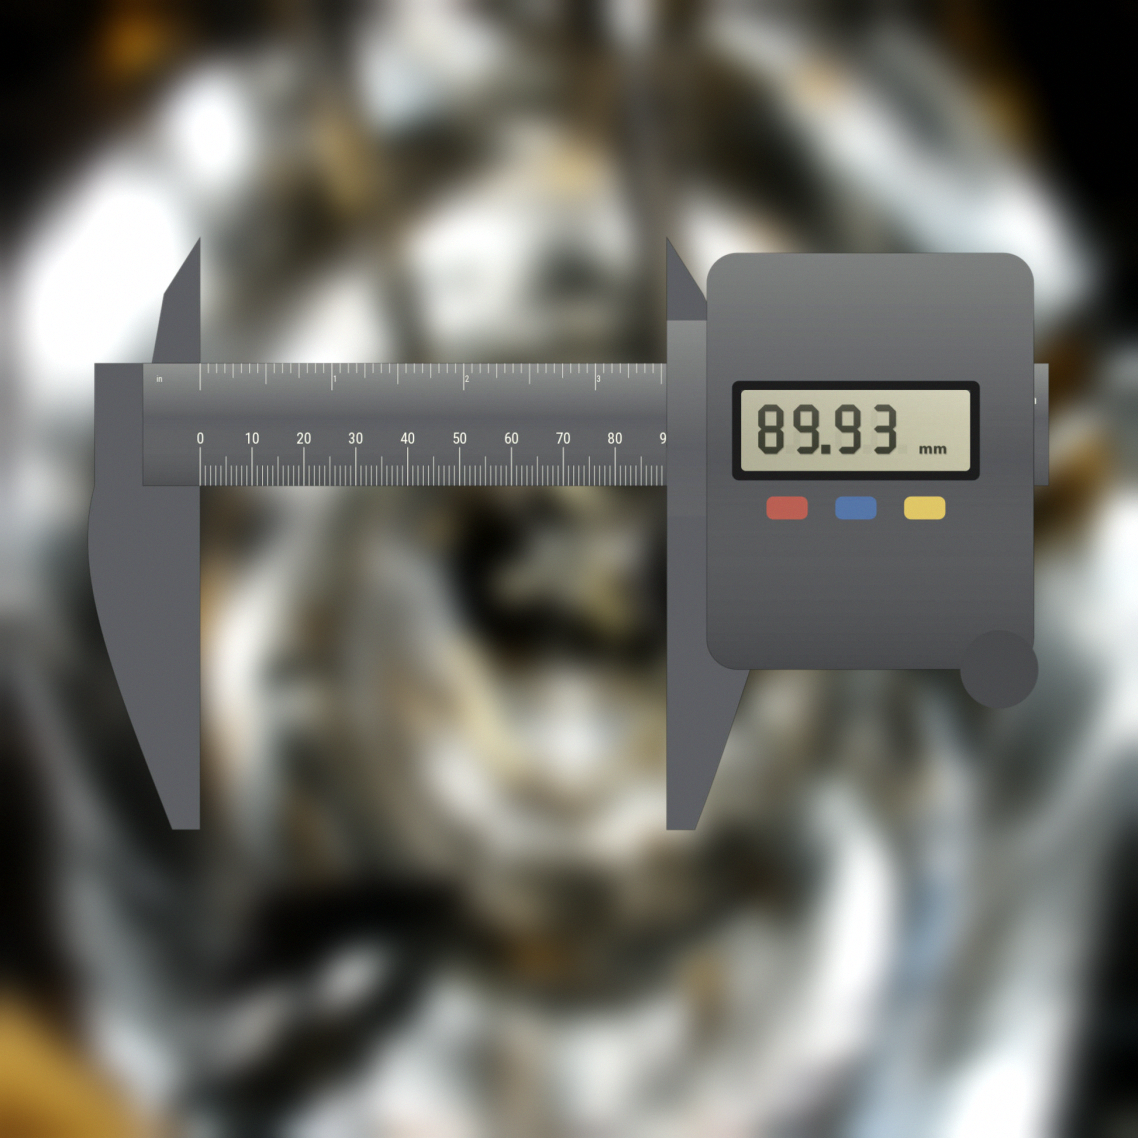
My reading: 89.93 mm
